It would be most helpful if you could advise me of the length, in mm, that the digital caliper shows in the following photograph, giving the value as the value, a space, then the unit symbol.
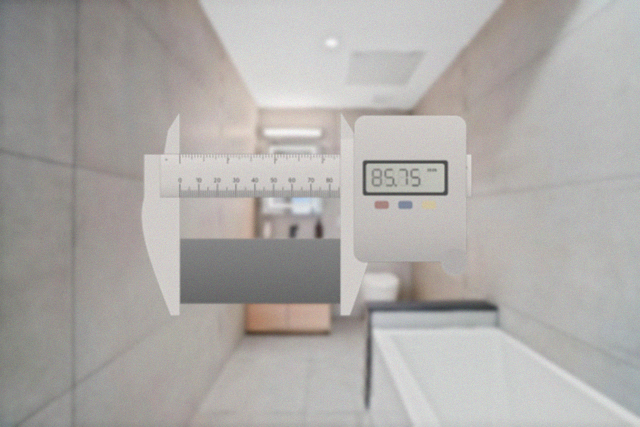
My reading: 85.75 mm
